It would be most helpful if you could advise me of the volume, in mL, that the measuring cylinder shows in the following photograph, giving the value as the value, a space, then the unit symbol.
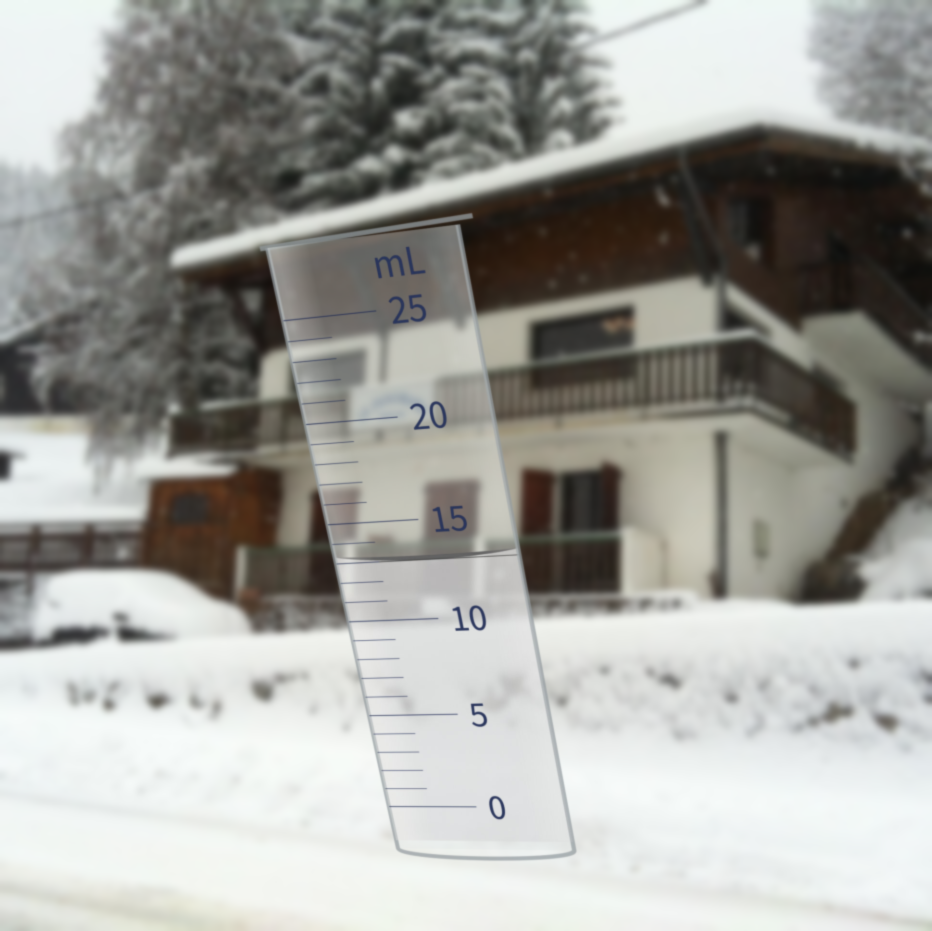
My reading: 13 mL
